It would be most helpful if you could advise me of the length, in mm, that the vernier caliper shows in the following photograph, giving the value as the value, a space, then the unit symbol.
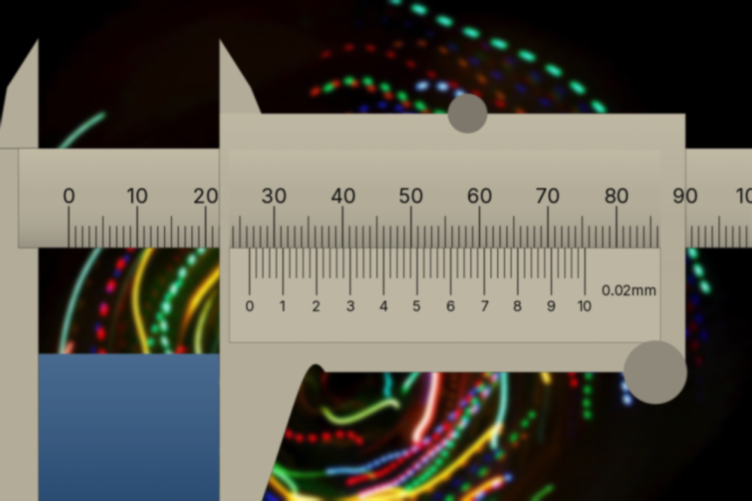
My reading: 26.4 mm
